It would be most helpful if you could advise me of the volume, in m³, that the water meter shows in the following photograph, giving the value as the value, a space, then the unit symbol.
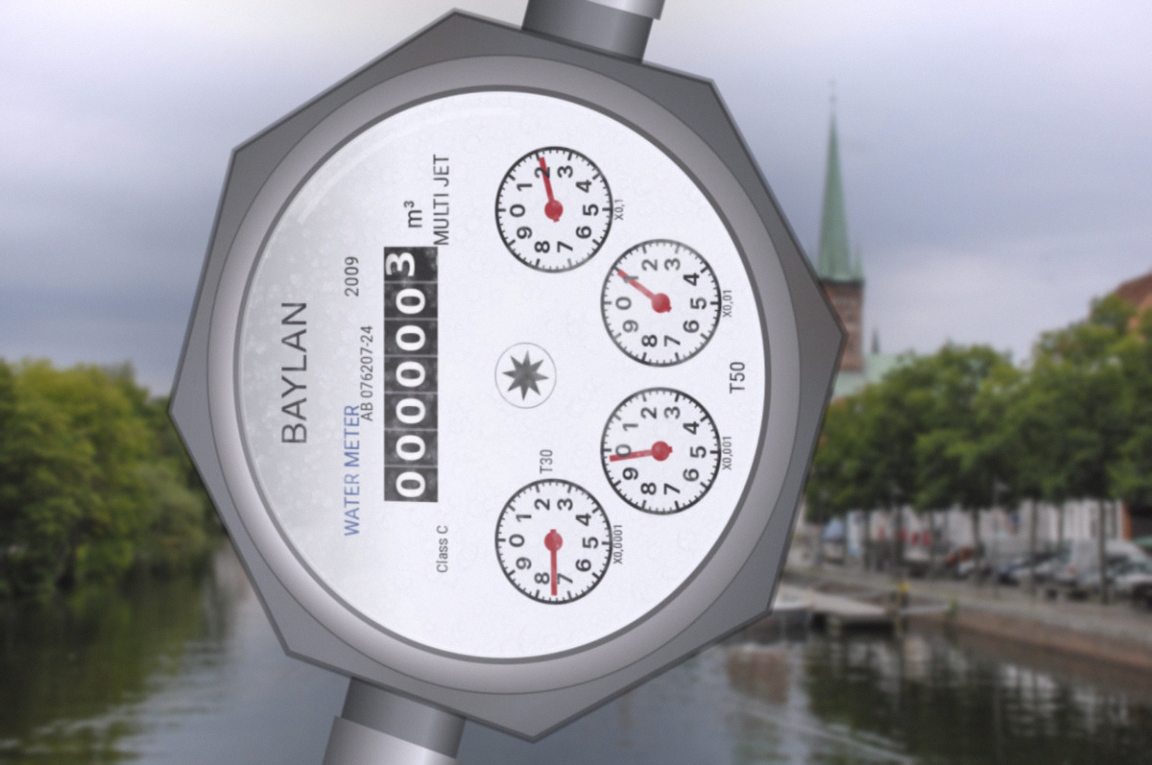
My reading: 3.2097 m³
